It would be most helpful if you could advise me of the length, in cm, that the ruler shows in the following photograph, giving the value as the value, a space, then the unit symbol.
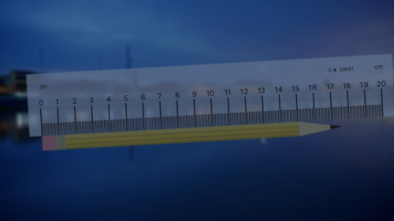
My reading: 17.5 cm
